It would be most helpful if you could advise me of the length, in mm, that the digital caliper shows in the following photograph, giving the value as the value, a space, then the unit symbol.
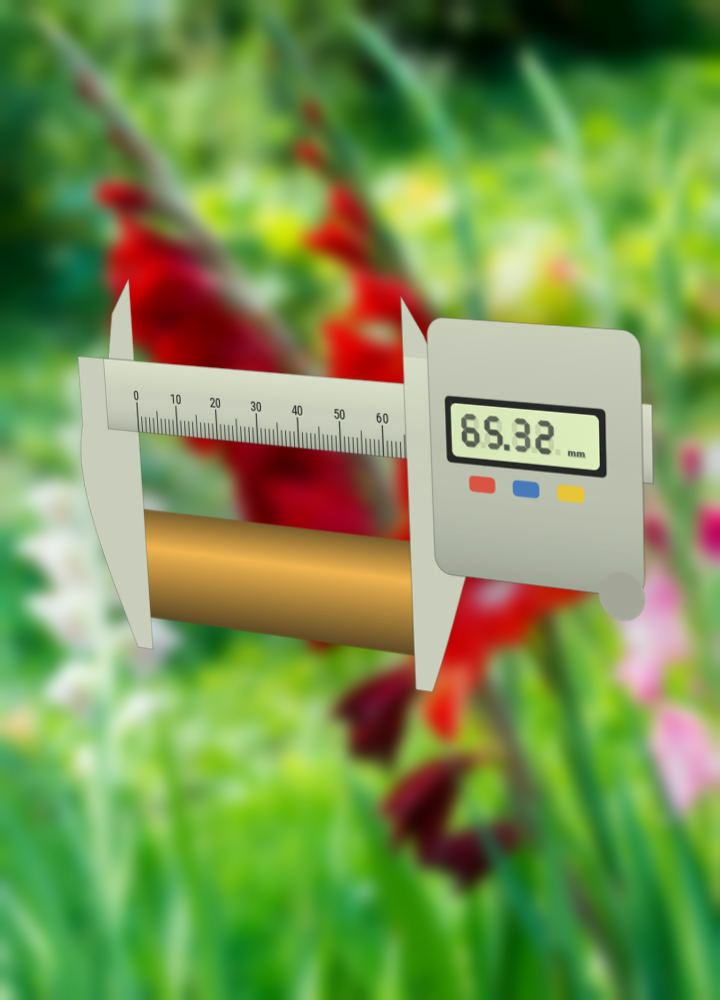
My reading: 65.32 mm
